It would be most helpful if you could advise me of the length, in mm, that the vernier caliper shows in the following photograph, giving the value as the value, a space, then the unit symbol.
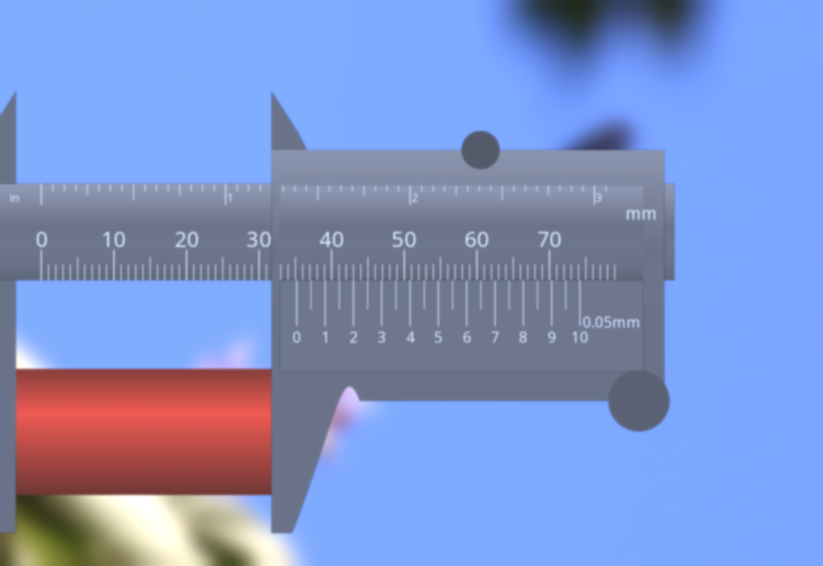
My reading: 35.2 mm
